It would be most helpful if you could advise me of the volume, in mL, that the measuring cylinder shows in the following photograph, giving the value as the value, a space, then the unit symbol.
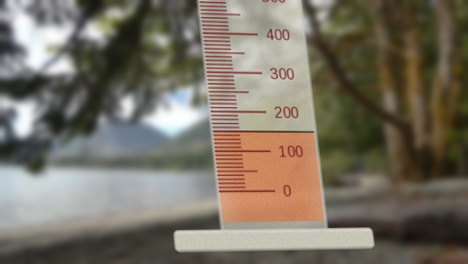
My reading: 150 mL
